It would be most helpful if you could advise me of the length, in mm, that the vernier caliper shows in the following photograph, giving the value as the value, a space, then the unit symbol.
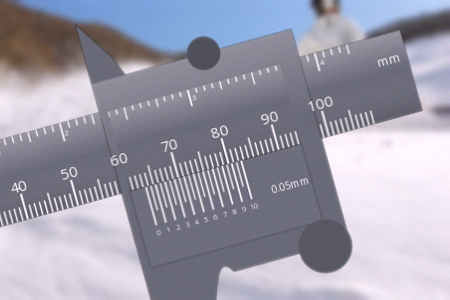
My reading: 63.5 mm
